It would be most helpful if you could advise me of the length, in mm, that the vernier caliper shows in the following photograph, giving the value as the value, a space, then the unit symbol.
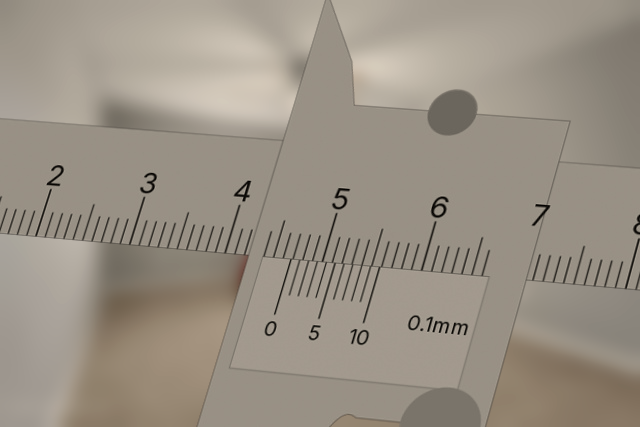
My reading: 46.8 mm
